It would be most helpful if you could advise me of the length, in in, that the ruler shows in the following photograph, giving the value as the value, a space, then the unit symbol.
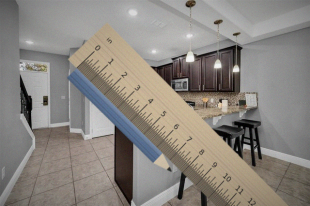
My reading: 7.5 in
